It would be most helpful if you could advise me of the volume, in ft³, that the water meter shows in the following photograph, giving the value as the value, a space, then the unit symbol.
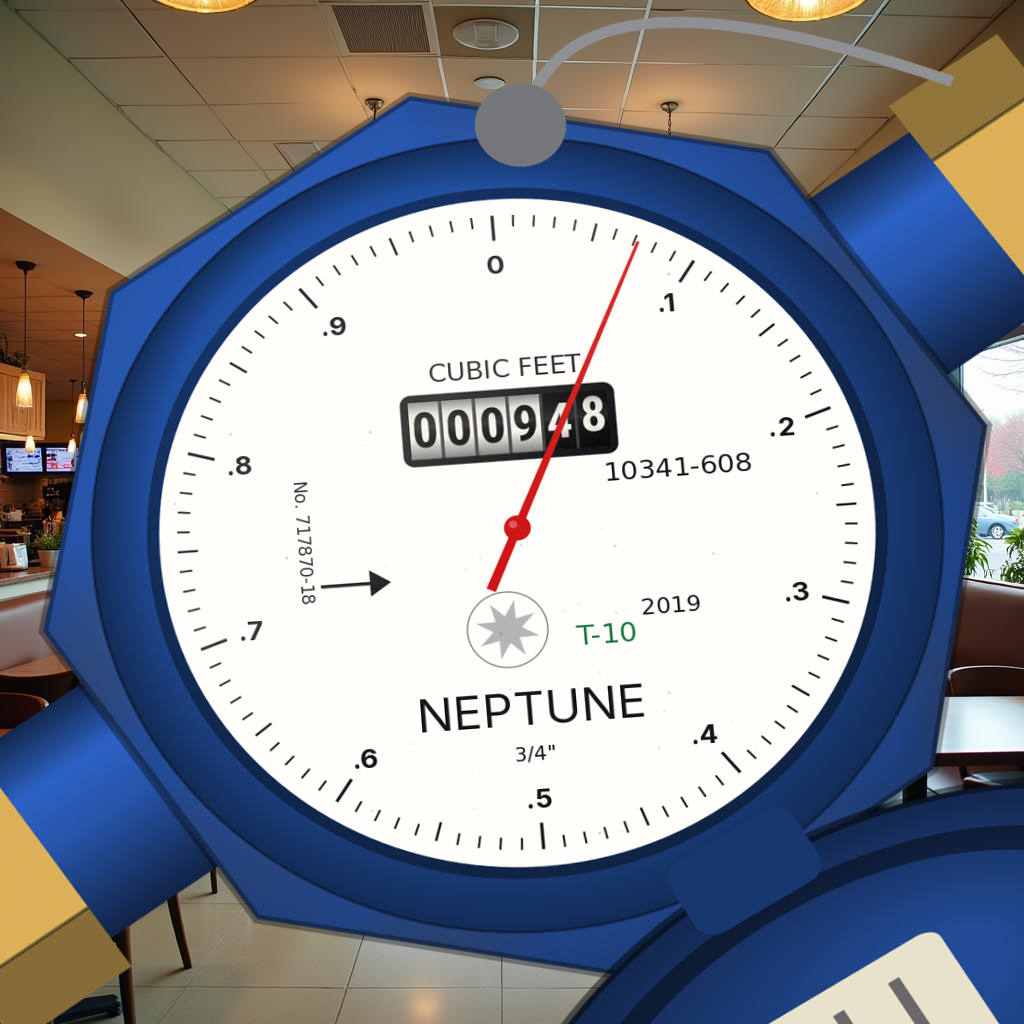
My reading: 948.07 ft³
